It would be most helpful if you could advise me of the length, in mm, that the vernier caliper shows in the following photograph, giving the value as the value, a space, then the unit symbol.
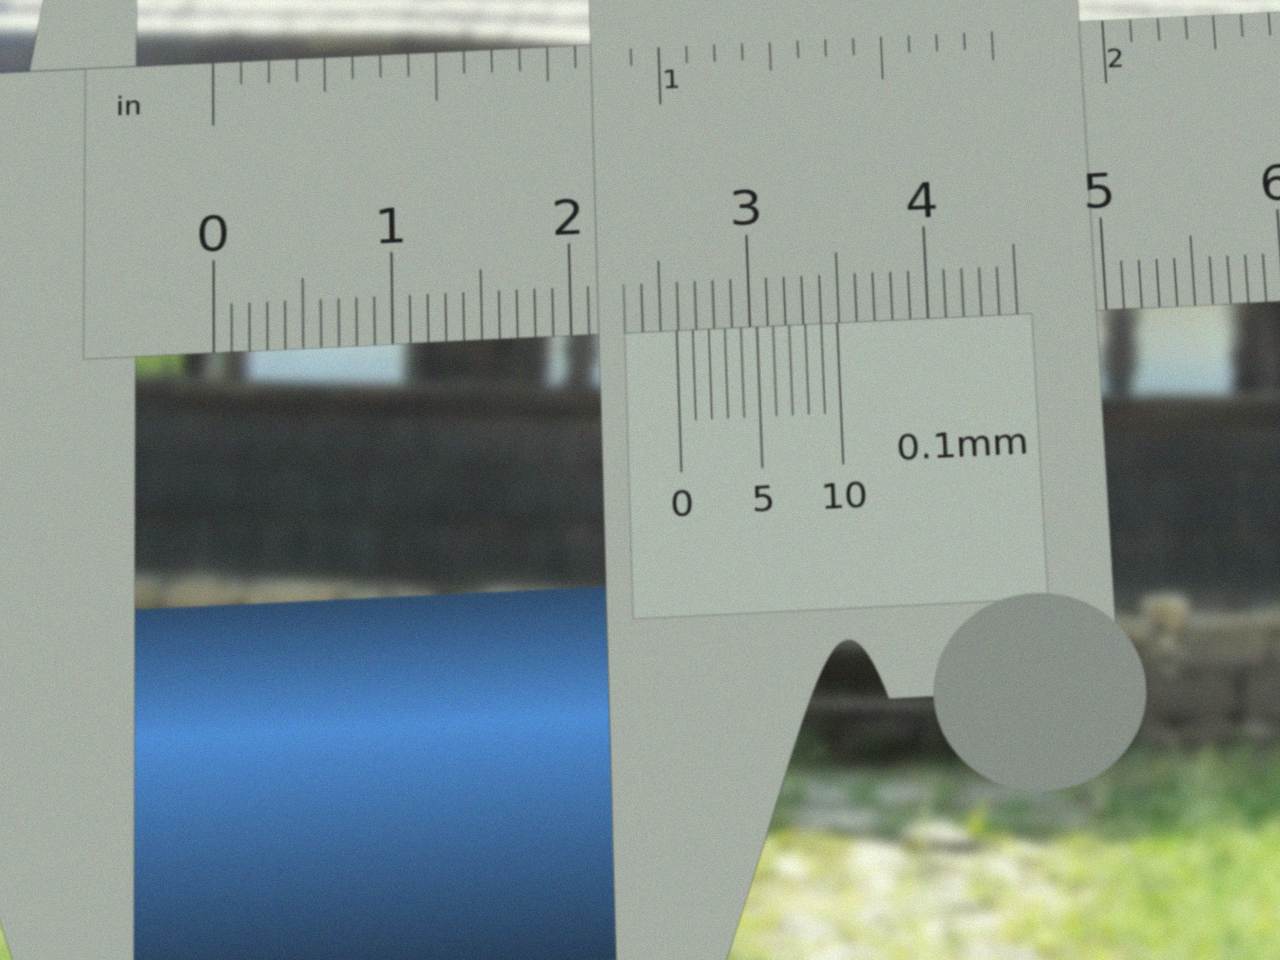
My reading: 25.9 mm
